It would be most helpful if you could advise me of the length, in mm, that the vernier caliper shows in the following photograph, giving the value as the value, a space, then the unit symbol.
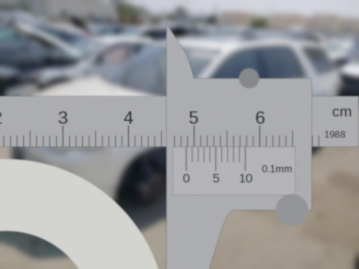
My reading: 48.8 mm
